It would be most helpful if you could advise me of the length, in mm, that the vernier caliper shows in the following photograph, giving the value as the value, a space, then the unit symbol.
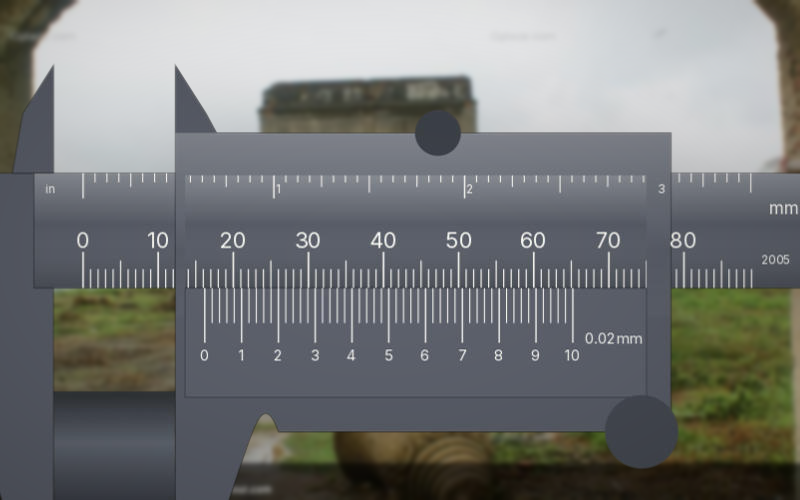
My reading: 16.2 mm
